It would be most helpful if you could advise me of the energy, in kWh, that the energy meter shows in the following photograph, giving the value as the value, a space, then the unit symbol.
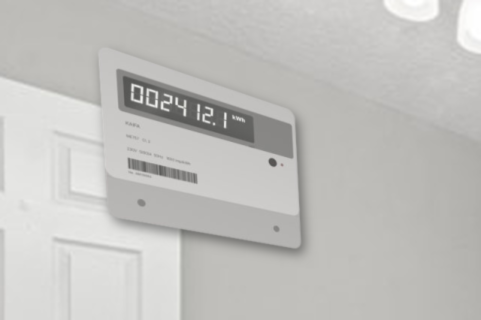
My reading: 2412.1 kWh
